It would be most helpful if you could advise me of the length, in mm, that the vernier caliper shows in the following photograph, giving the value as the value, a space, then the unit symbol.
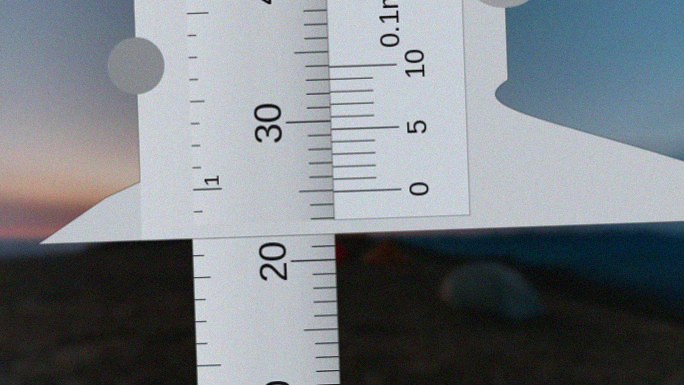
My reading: 24.9 mm
